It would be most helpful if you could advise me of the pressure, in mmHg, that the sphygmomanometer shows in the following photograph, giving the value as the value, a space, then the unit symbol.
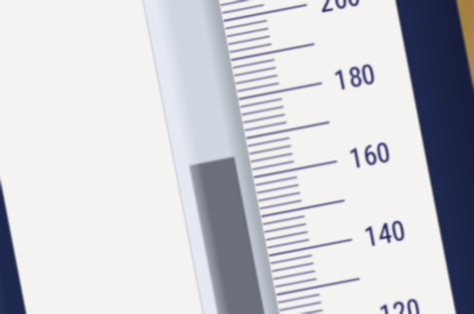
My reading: 166 mmHg
